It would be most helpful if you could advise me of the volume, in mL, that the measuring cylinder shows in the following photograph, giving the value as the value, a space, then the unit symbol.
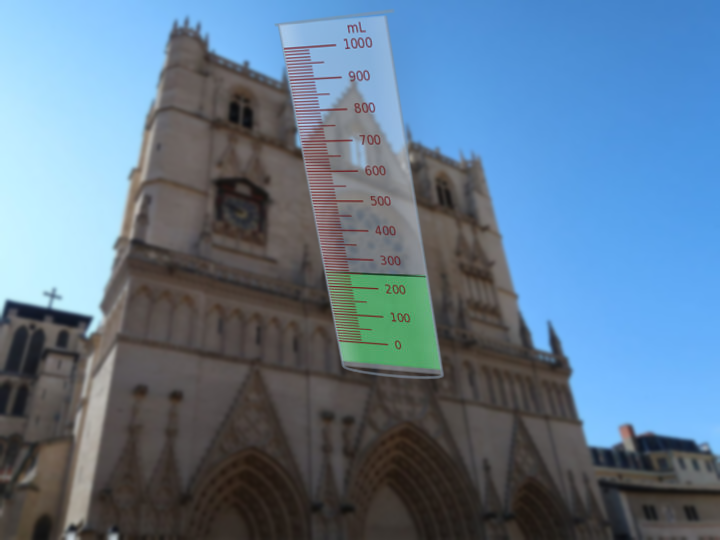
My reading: 250 mL
